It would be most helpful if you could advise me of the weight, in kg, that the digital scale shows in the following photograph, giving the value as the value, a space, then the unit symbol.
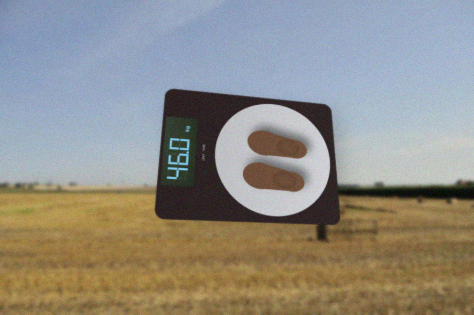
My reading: 46.0 kg
